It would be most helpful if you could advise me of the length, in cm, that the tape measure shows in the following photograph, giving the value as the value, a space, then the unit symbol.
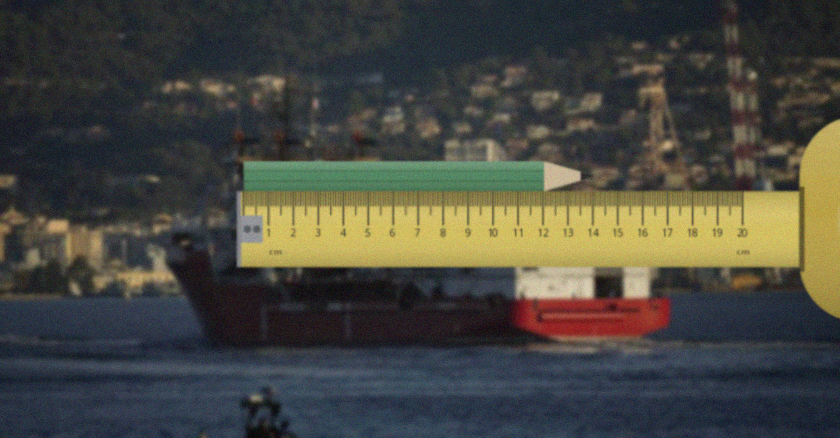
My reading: 14 cm
